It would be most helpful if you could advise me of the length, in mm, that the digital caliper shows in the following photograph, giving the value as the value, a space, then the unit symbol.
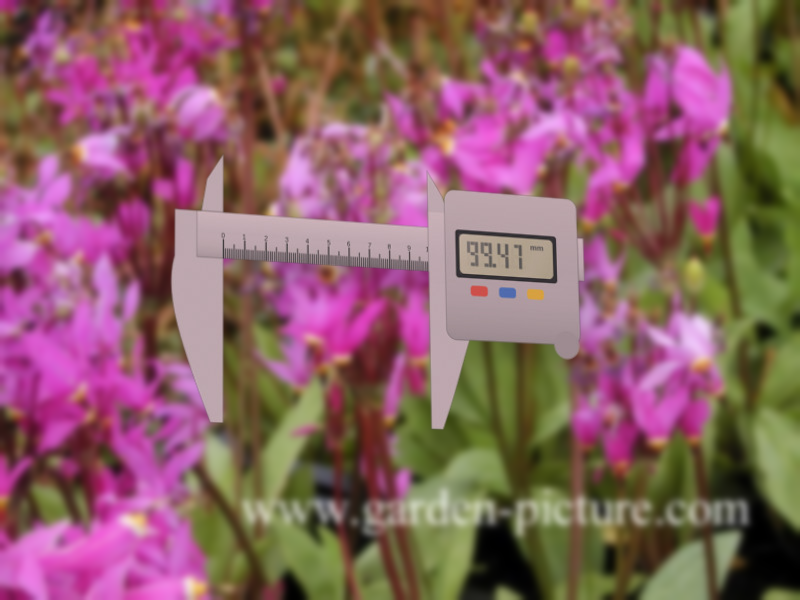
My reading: 99.47 mm
